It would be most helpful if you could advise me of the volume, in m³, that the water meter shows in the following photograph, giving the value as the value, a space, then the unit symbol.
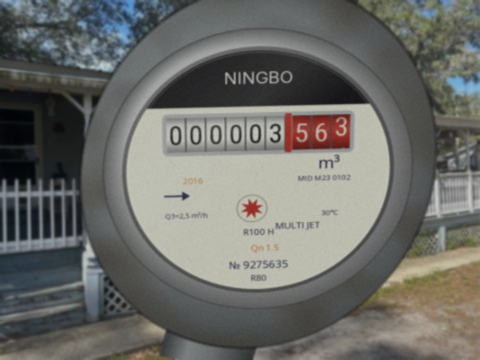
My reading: 3.563 m³
